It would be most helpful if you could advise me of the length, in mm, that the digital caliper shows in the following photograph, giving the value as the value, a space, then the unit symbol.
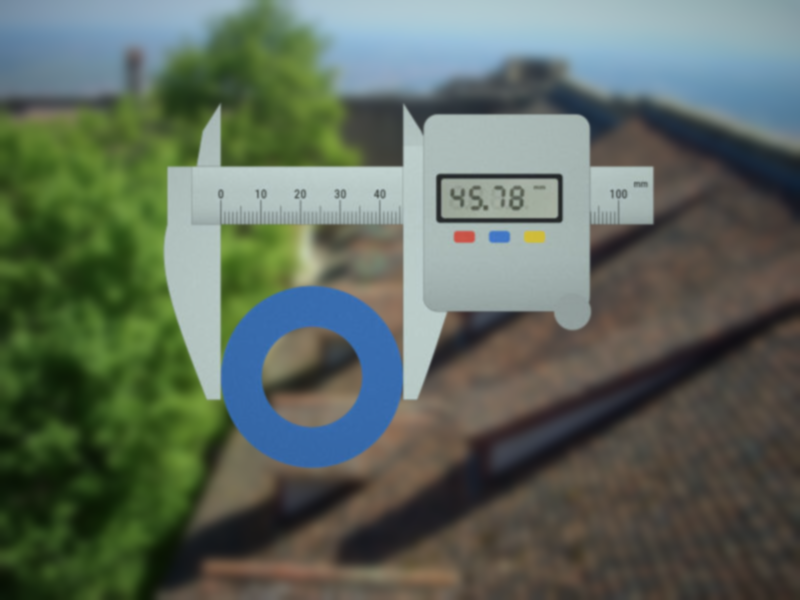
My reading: 45.78 mm
